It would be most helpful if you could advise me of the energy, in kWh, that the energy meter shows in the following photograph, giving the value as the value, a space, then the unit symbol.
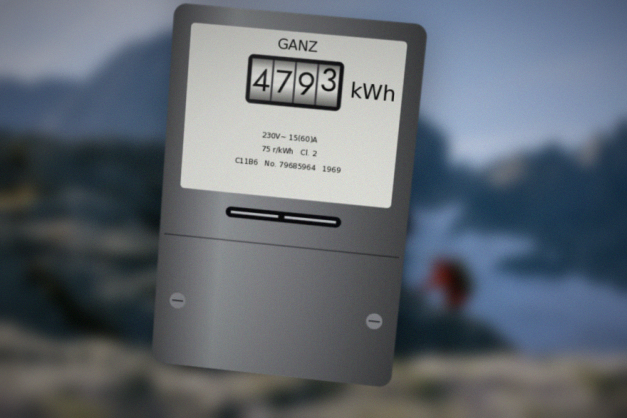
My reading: 4793 kWh
